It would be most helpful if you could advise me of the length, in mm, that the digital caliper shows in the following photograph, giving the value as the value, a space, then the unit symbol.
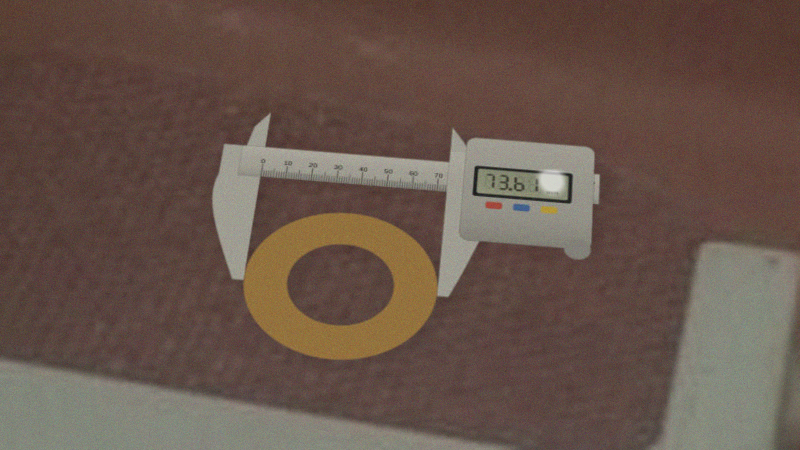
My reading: 73.61 mm
